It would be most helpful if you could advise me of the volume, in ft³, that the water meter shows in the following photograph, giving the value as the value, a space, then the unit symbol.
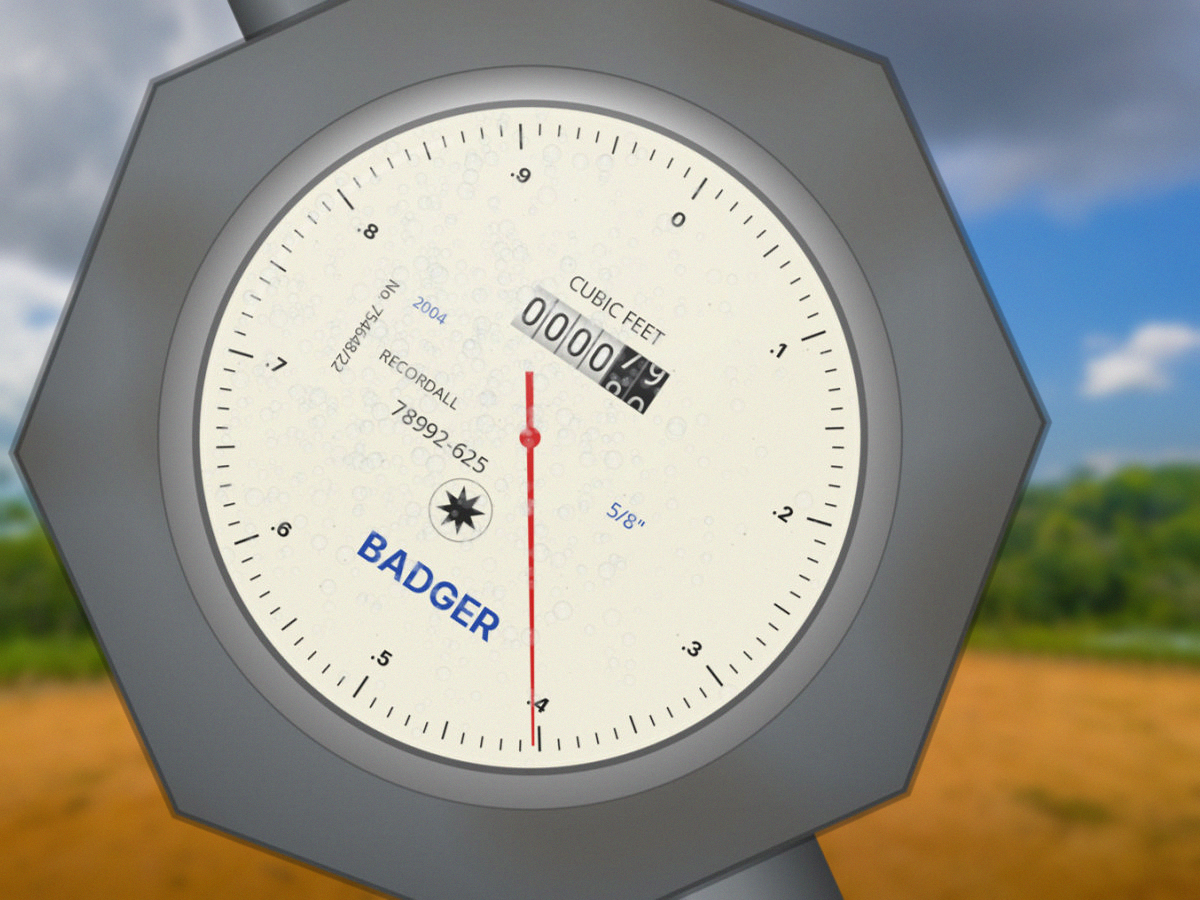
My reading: 79.40 ft³
